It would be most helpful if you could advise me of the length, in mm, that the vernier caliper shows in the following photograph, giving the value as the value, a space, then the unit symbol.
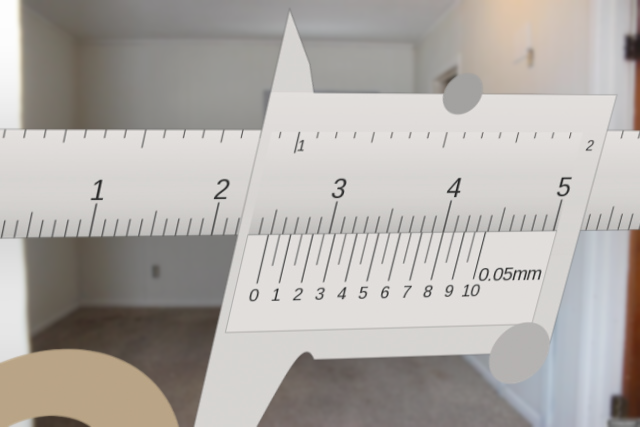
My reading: 24.8 mm
